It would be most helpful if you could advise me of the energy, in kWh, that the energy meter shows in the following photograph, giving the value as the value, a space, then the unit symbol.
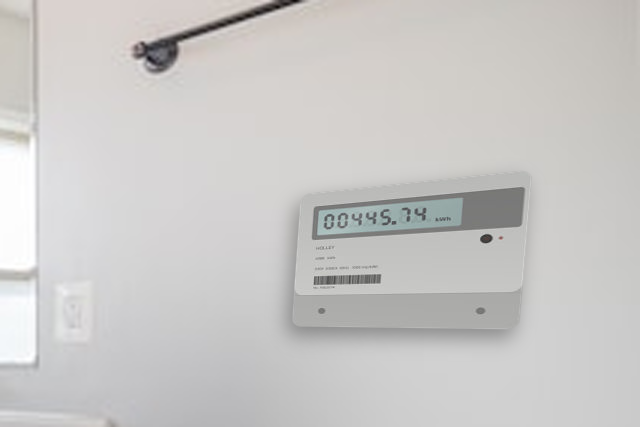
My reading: 445.74 kWh
